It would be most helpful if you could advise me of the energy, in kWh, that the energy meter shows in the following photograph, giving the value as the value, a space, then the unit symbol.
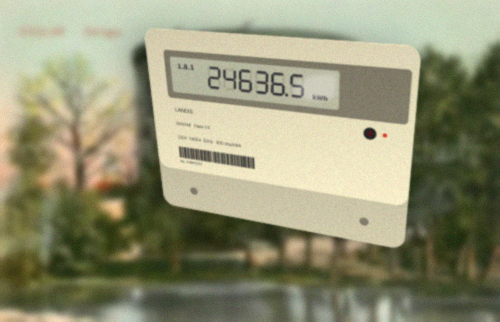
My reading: 24636.5 kWh
